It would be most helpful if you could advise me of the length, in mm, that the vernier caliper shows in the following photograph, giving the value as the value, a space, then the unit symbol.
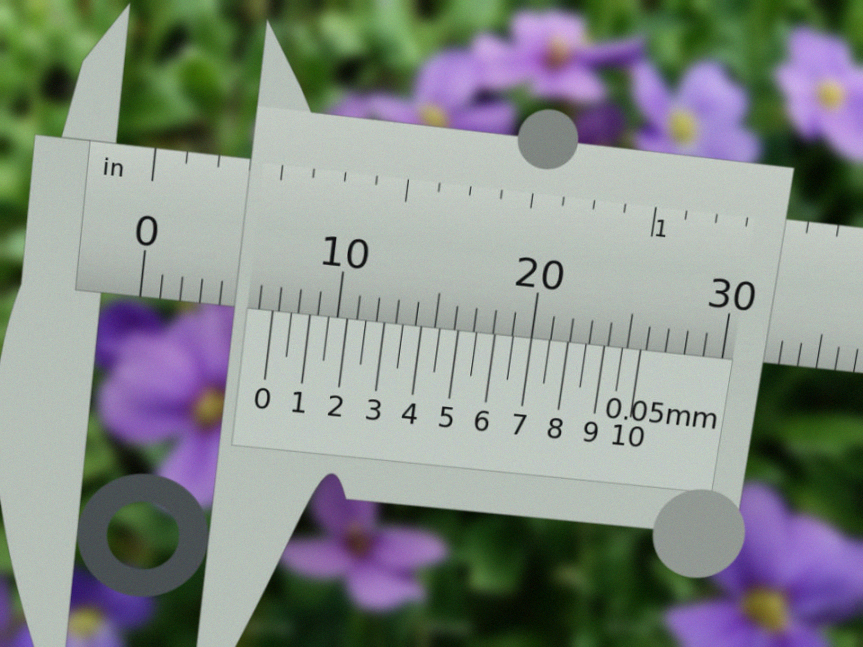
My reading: 6.7 mm
